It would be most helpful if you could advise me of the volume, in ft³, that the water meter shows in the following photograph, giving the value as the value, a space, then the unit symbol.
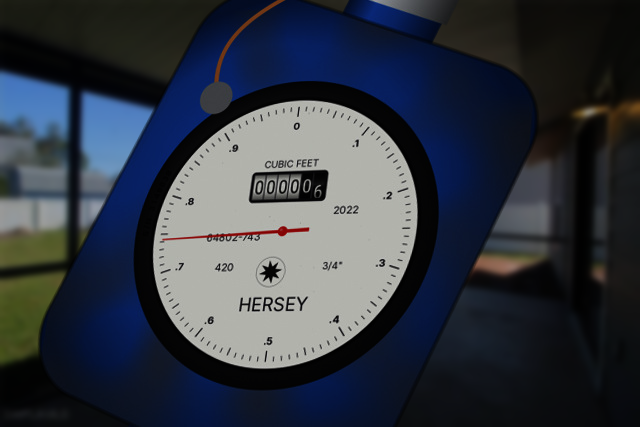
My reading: 5.74 ft³
